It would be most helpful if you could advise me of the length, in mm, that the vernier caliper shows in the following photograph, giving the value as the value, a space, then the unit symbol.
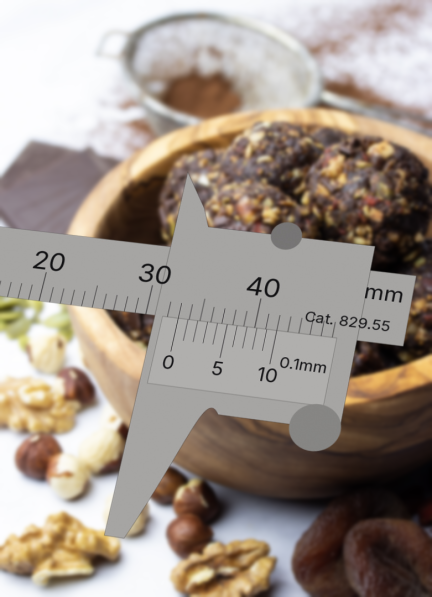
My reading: 33.0 mm
